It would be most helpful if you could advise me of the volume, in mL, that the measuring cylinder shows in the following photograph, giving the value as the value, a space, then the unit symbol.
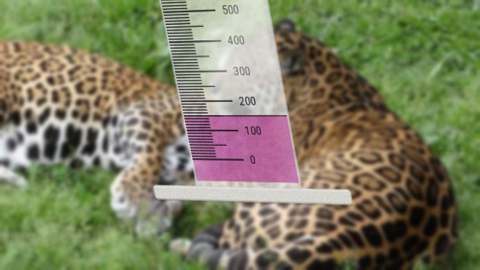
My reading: 150 mL
